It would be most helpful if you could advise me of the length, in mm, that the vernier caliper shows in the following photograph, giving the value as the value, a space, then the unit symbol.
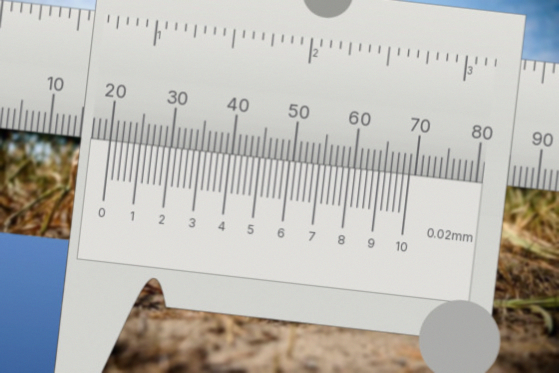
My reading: 20.0 mm
